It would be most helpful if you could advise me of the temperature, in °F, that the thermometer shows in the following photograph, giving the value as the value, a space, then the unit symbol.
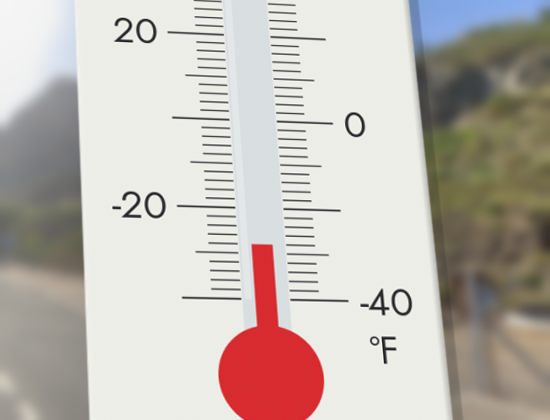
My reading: -28 °F
